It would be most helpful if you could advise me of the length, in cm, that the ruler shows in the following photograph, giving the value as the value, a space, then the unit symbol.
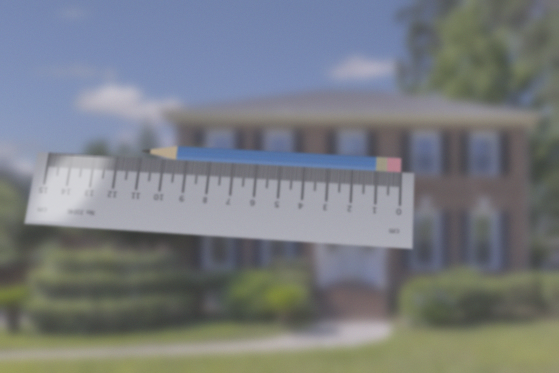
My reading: 11 cm
